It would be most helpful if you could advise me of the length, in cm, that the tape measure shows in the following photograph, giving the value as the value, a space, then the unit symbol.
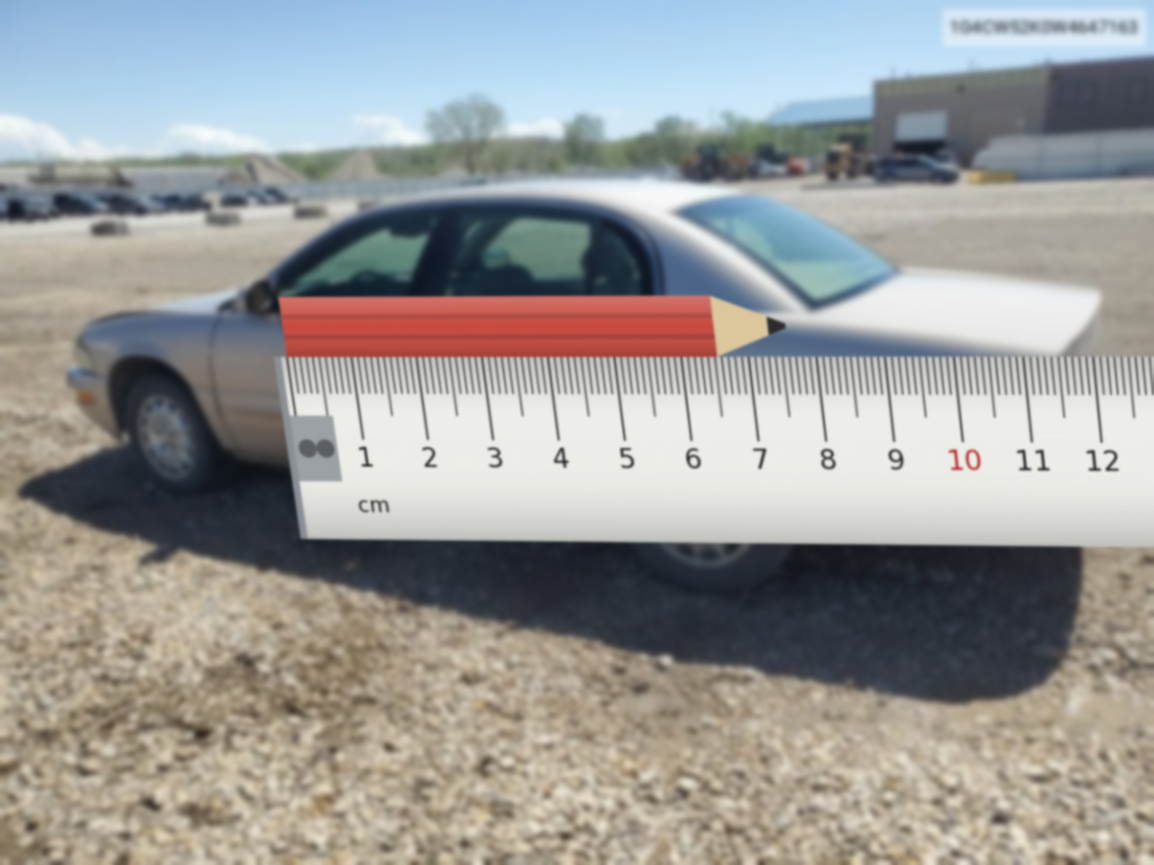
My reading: 7.6 cm
